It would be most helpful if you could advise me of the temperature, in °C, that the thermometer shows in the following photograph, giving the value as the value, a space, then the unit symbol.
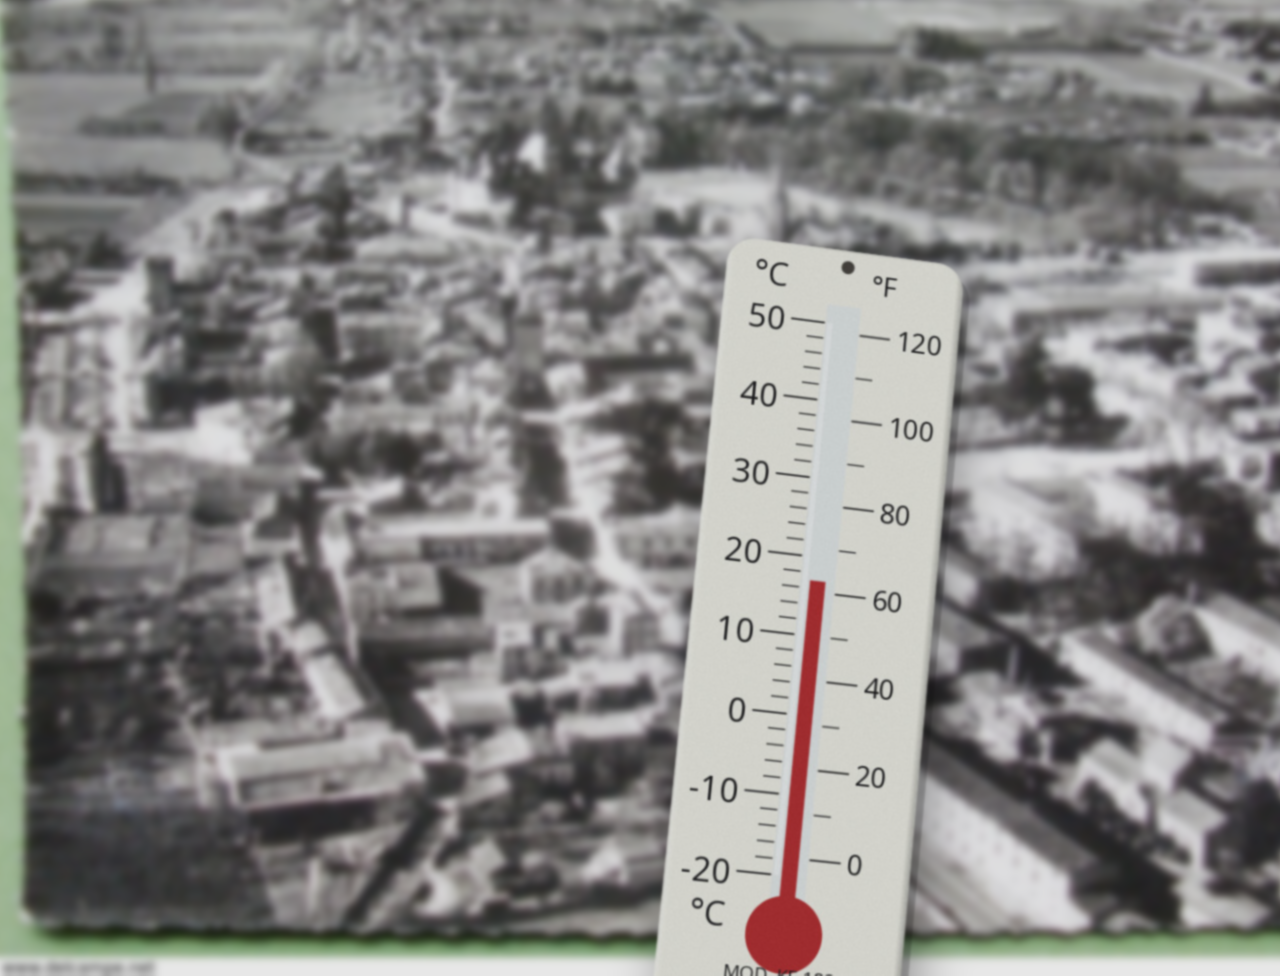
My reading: 17 °C
